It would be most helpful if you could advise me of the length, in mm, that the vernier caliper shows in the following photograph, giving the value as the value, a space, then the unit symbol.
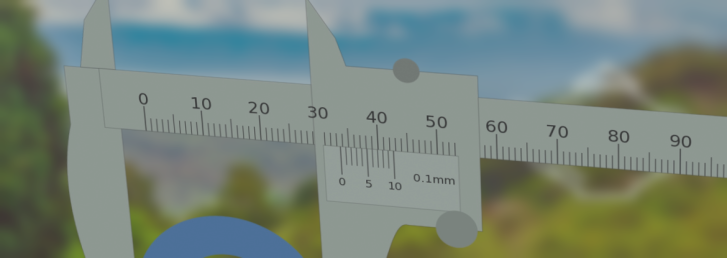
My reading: 33.6 mm
